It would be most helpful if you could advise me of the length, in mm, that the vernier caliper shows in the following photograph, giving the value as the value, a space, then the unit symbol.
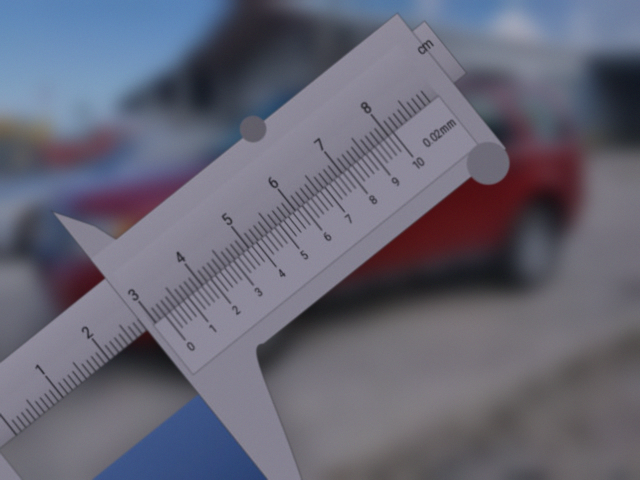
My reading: 32.0 mm
